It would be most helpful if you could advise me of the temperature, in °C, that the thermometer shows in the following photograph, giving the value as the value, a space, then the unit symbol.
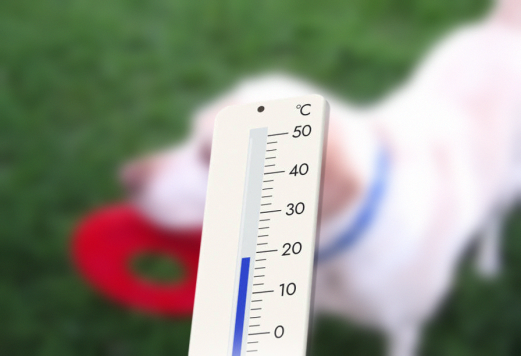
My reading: 19 °C
